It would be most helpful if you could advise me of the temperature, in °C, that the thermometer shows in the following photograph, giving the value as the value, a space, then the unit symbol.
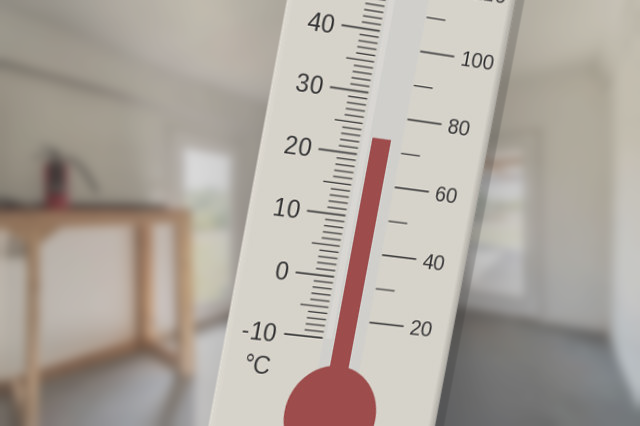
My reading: 23 °C
